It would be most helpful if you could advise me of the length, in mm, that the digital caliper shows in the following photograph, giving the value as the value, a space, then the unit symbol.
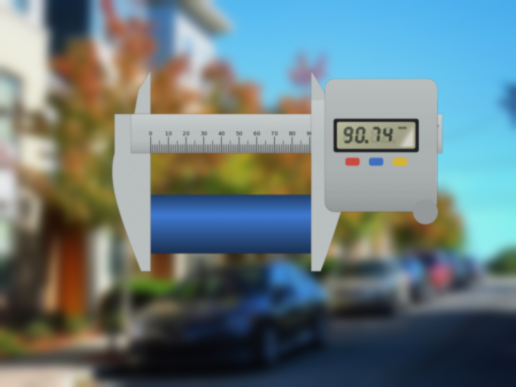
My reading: 90.74 mm
